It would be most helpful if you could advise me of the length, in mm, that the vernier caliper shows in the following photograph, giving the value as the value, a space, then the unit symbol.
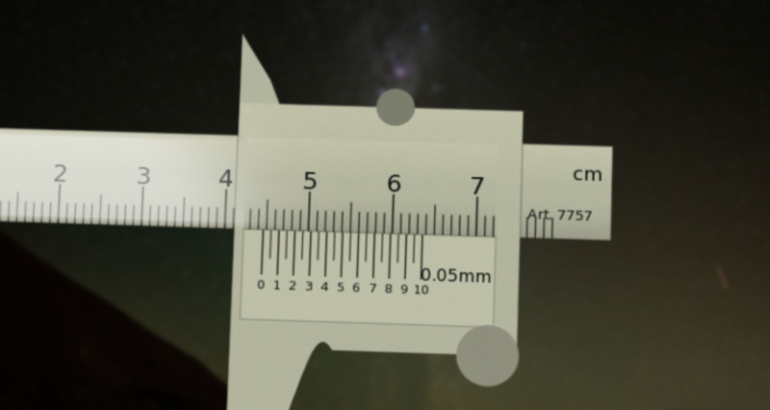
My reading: 44.6 mm
